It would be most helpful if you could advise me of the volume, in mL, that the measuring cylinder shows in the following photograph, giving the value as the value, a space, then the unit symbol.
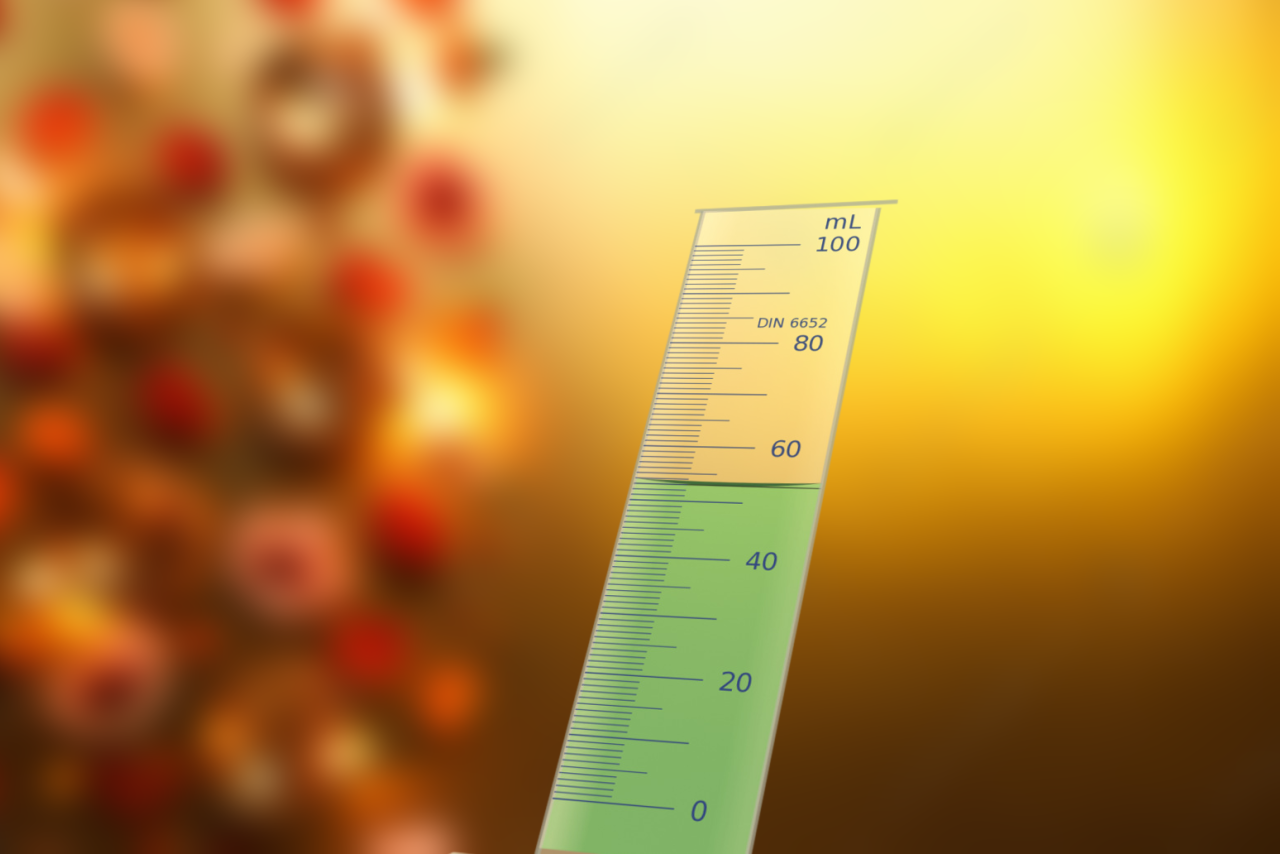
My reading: 53 mL
